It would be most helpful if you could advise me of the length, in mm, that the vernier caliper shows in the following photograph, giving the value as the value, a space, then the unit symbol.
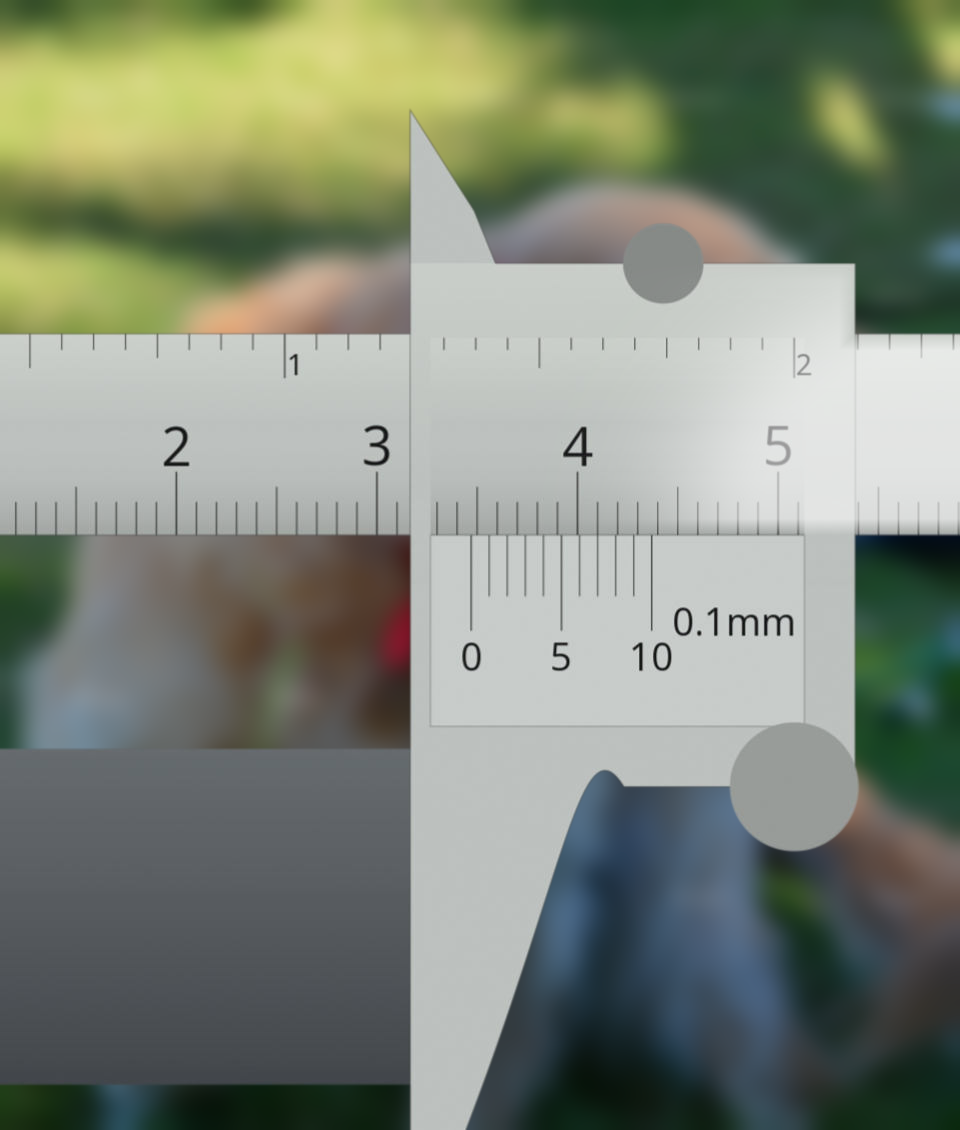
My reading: 34.7 mm
